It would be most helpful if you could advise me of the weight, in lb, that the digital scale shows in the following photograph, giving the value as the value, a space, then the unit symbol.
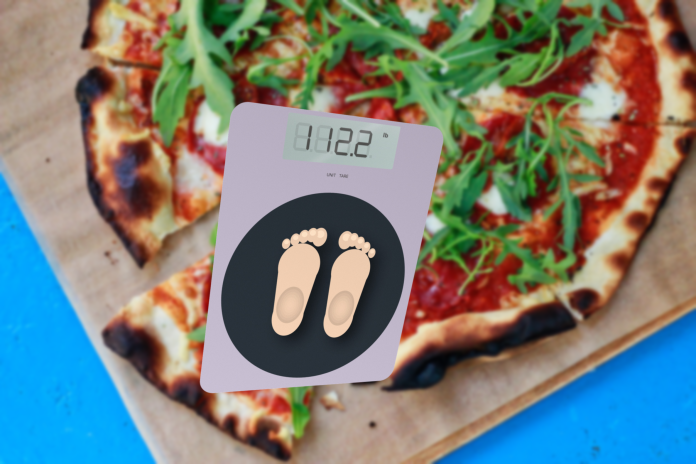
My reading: 112.2 lb
